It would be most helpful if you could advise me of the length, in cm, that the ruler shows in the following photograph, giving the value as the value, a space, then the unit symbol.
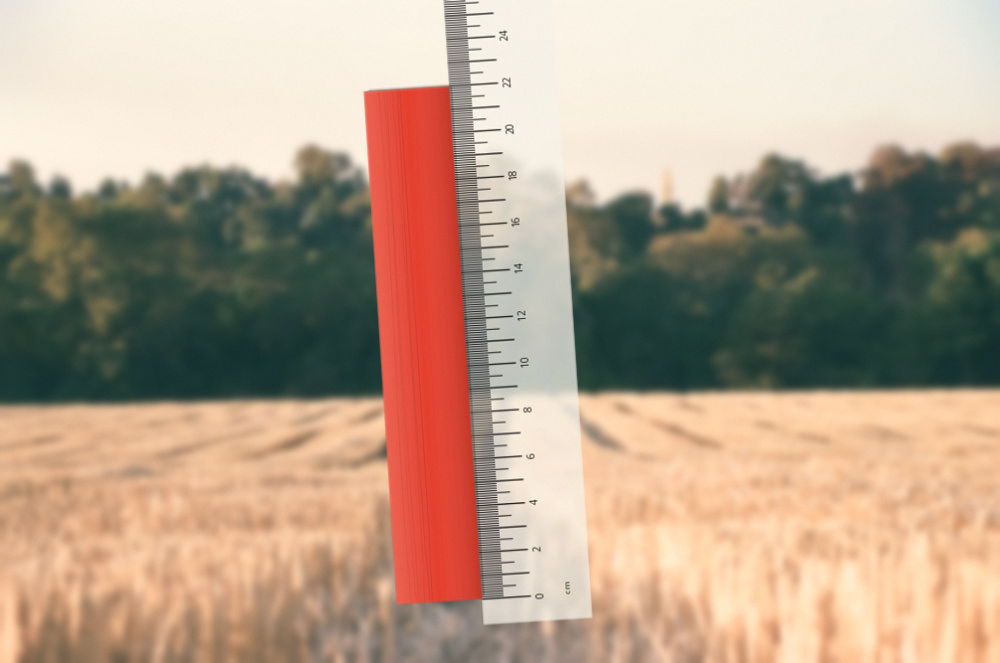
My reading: 22 cm
